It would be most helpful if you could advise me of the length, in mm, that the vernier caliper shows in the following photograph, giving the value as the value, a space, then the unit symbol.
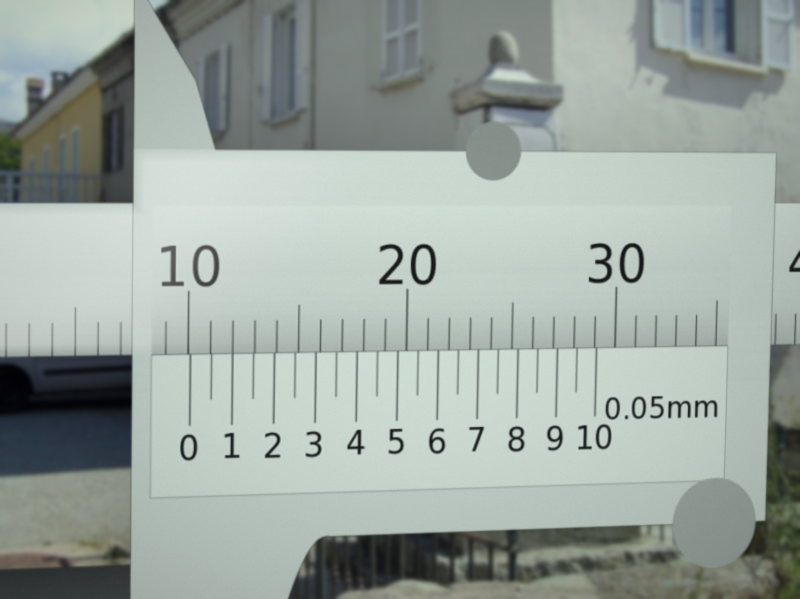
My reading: 10.1 mm
